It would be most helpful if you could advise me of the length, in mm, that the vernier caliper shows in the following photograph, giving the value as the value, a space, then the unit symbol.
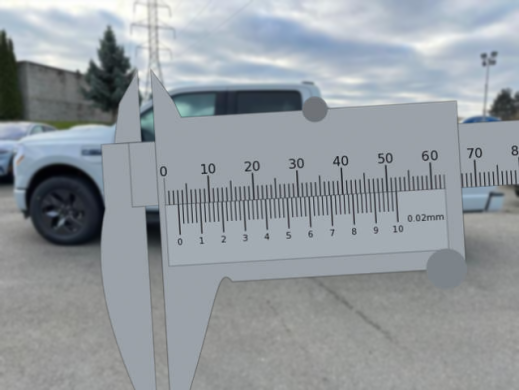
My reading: 3.0 mm
